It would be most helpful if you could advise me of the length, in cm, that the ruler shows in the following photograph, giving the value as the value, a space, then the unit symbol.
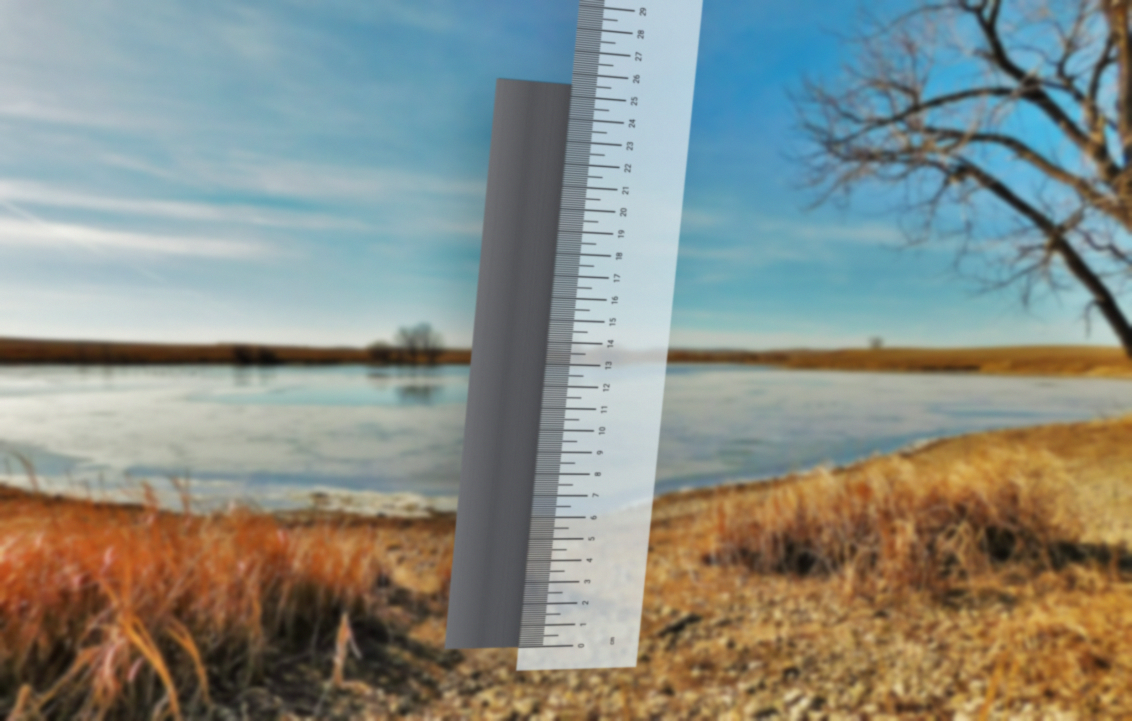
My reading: 25.5 cm
